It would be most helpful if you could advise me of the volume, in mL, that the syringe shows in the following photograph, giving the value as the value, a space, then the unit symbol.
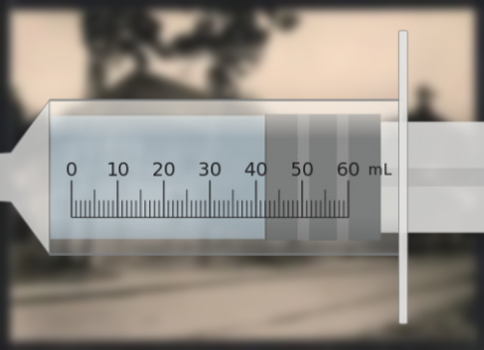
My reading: 42 mL
